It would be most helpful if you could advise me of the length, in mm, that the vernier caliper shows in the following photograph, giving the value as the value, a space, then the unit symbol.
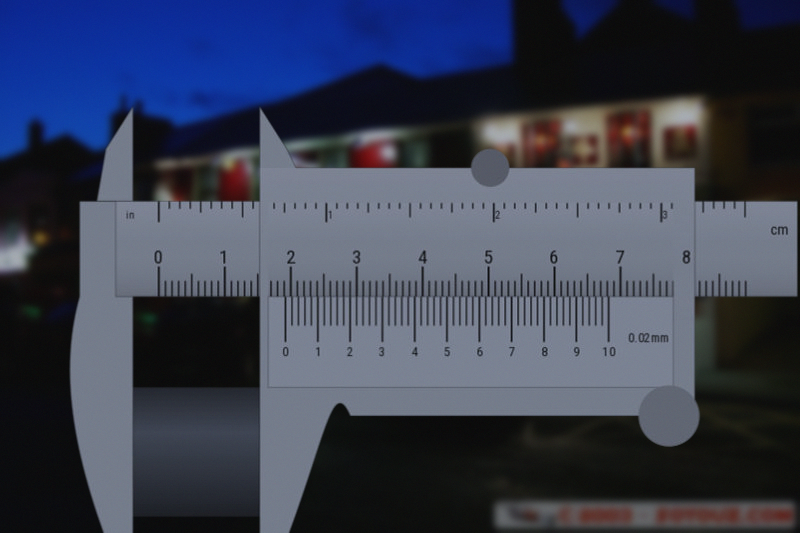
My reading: 19.2 mm
